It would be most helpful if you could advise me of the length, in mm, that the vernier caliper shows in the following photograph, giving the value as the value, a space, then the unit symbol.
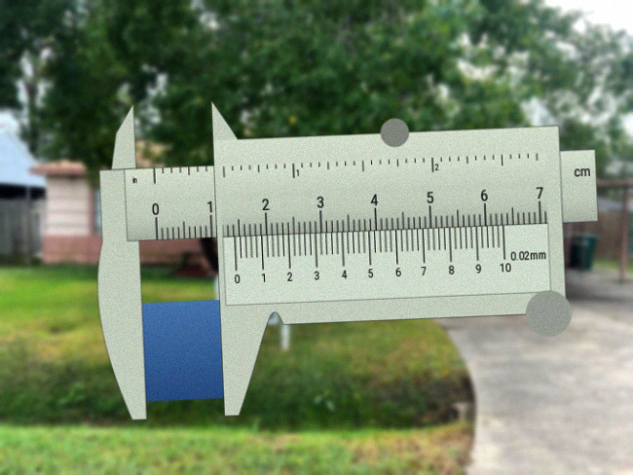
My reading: 14.2 mm
